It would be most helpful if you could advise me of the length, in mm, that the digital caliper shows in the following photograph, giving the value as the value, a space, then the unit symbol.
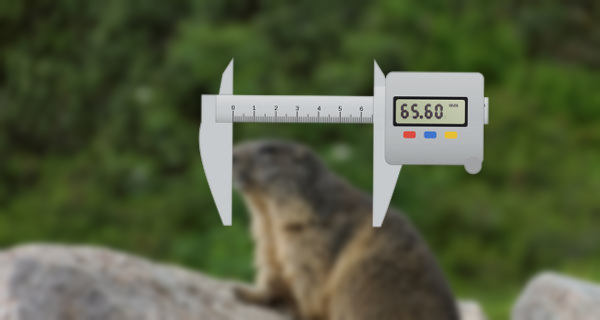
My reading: 65.60 mm
